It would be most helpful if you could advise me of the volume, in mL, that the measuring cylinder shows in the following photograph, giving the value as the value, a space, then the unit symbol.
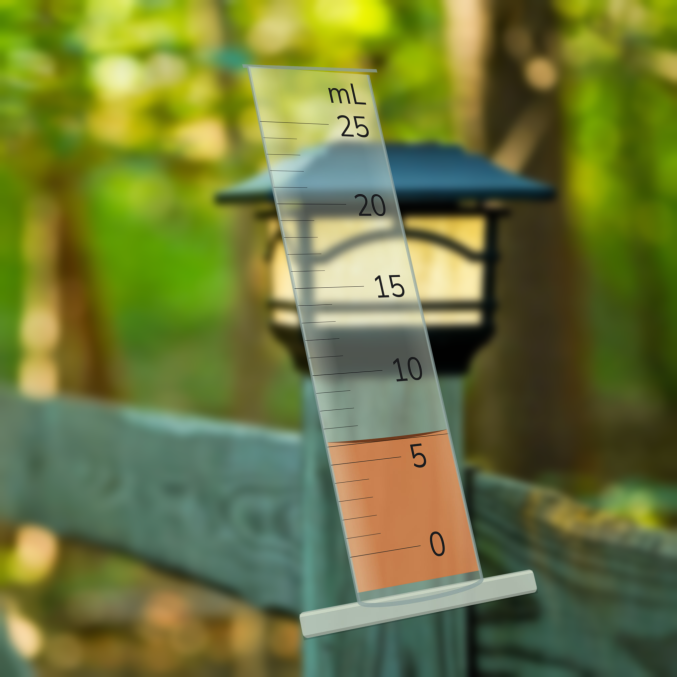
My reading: 6 mL
